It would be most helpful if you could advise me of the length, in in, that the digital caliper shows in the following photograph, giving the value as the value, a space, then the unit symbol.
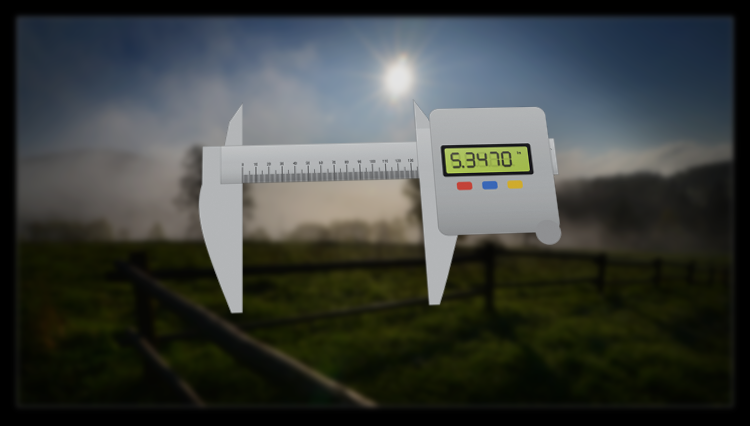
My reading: 5.3470 in
